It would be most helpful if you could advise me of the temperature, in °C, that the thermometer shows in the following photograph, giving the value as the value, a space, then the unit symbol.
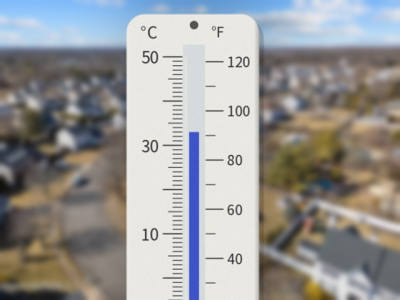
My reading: 33 °C
